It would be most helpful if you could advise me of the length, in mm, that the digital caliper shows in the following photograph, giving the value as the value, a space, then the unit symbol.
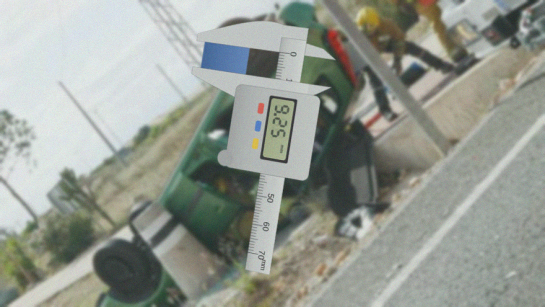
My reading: 9.25 mm
